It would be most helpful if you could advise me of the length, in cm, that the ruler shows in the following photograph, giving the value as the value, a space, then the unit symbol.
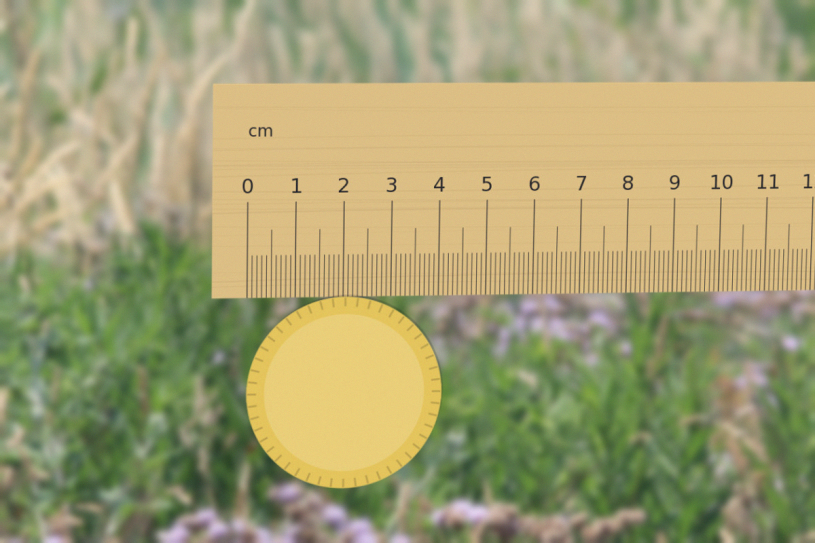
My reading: 4.1 cm
